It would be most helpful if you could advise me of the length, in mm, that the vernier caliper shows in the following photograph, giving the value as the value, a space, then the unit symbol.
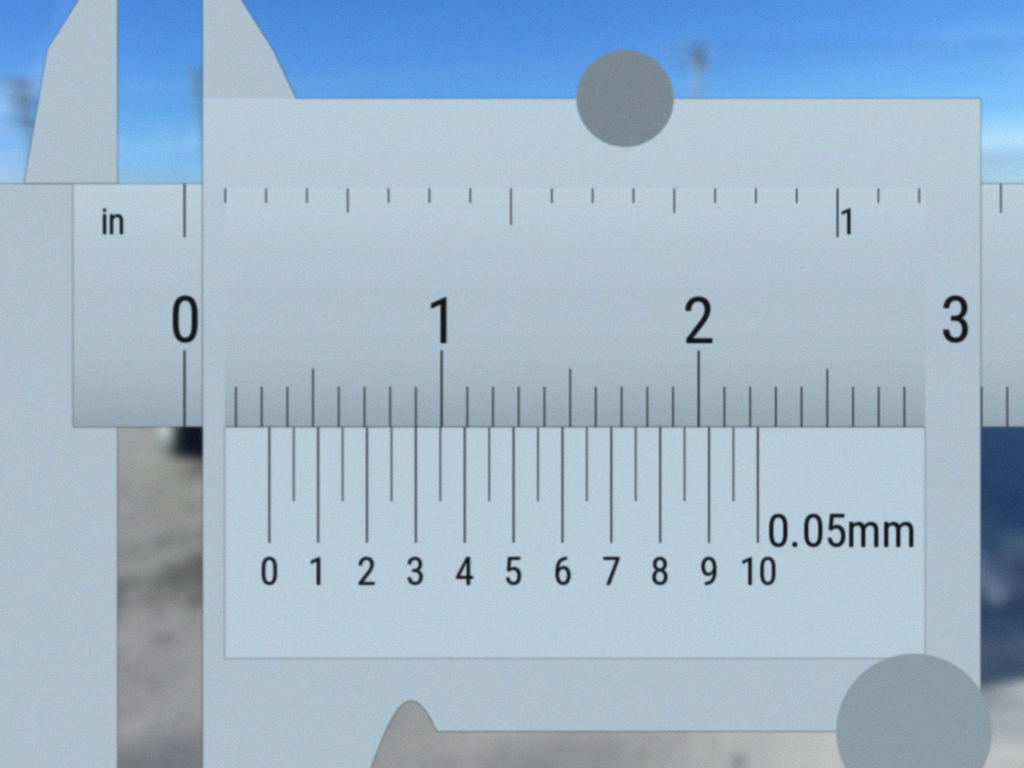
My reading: 3.3 mm
